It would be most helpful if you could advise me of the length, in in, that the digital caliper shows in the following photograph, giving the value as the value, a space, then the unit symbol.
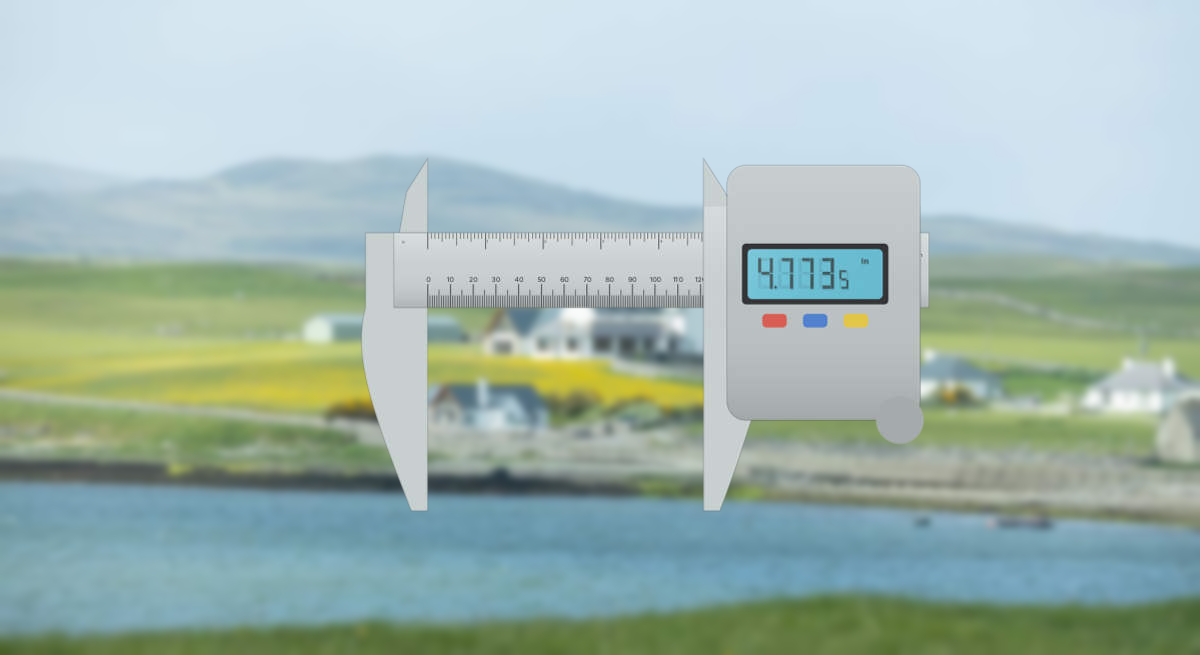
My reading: 4.7735 in
